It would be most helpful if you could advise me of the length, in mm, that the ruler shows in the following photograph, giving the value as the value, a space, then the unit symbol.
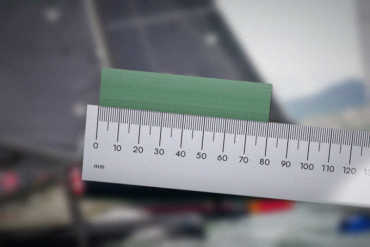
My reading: 80 mm
